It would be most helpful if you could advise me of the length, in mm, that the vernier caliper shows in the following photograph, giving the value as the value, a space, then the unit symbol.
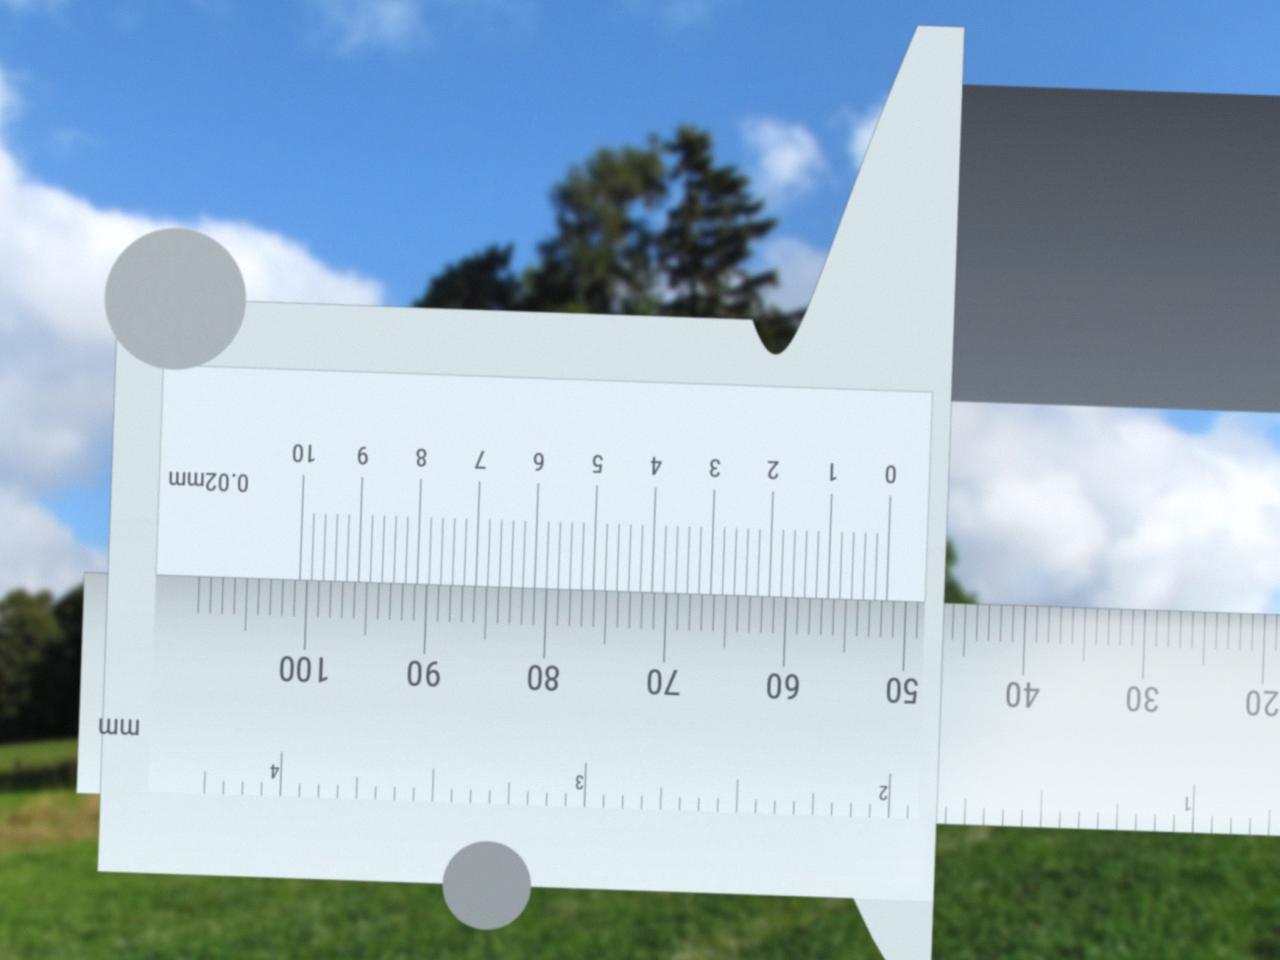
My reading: 51.6 mm
